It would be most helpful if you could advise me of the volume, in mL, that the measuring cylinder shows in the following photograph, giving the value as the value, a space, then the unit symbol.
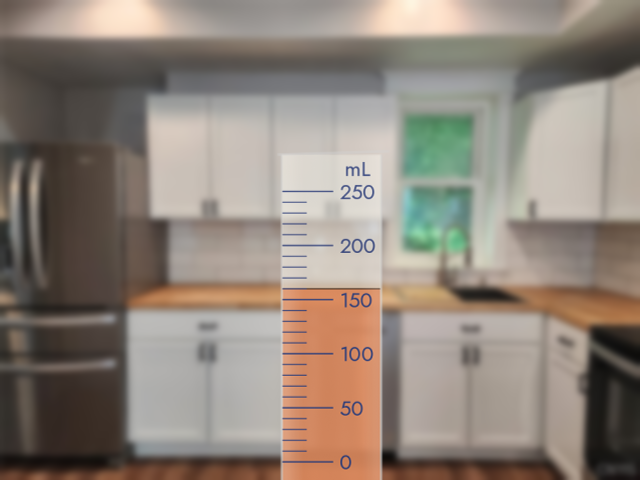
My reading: 160 mL
